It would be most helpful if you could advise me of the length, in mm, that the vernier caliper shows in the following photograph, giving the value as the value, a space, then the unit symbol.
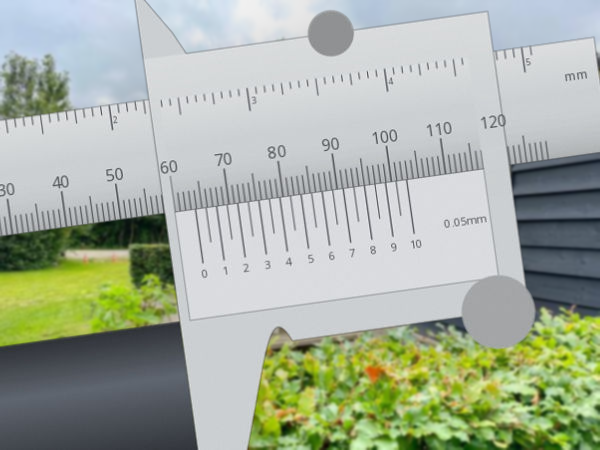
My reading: 63.8 mm
